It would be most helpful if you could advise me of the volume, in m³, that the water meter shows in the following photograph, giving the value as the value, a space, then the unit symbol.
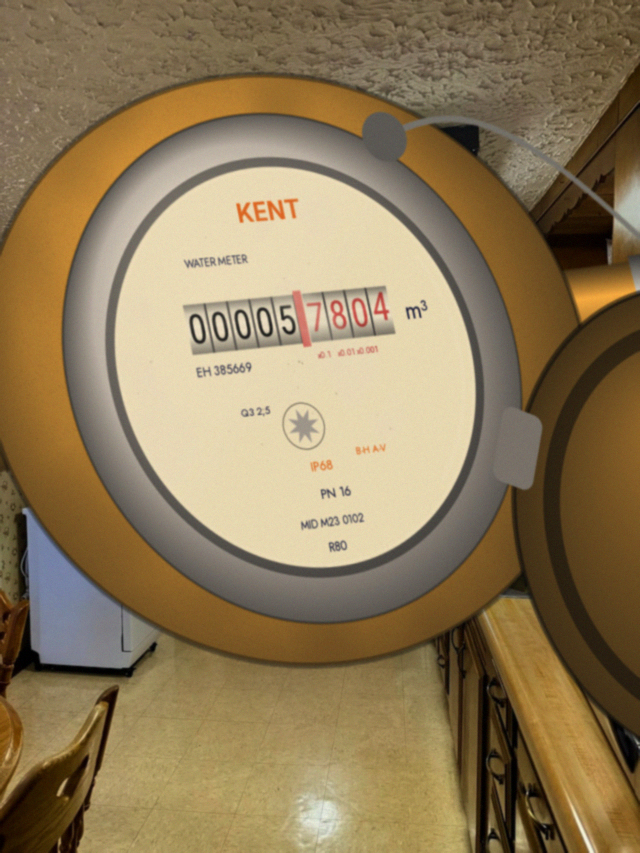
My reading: 5.7804 m³
